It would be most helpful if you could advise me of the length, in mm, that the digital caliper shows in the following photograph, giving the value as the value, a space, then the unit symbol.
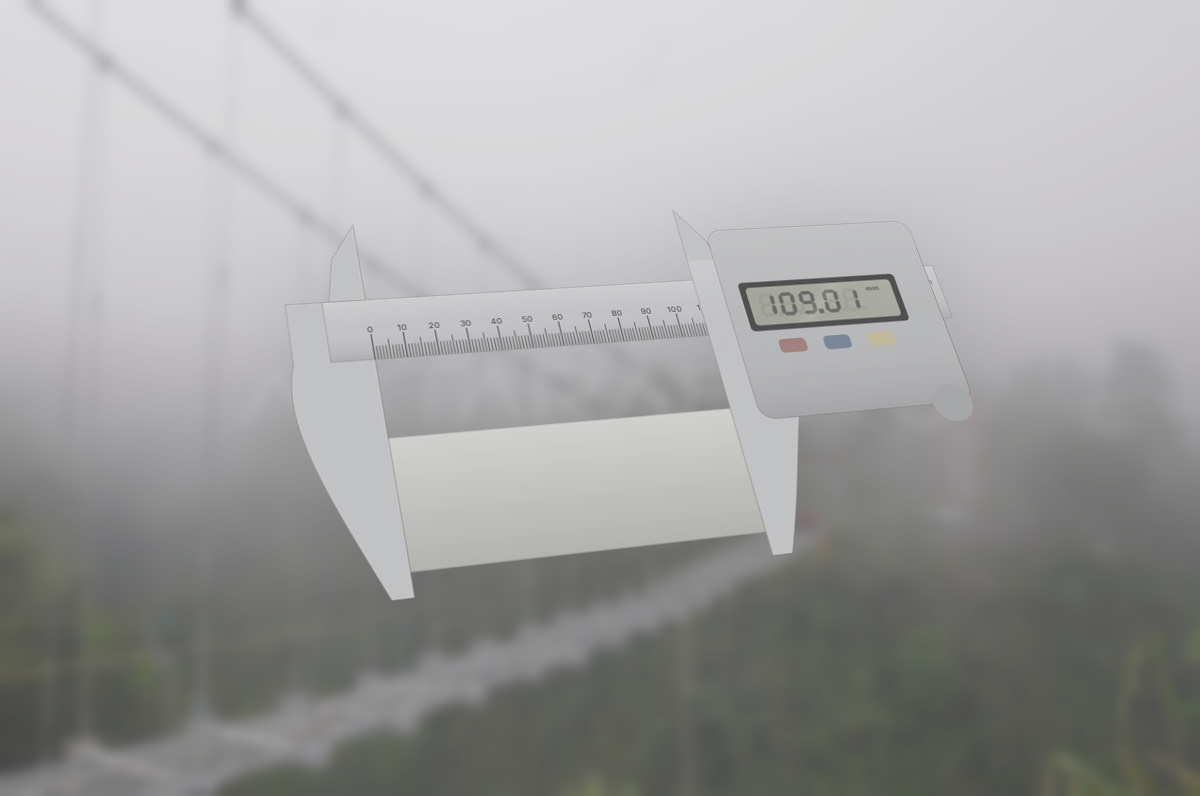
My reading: 109.01 mm
